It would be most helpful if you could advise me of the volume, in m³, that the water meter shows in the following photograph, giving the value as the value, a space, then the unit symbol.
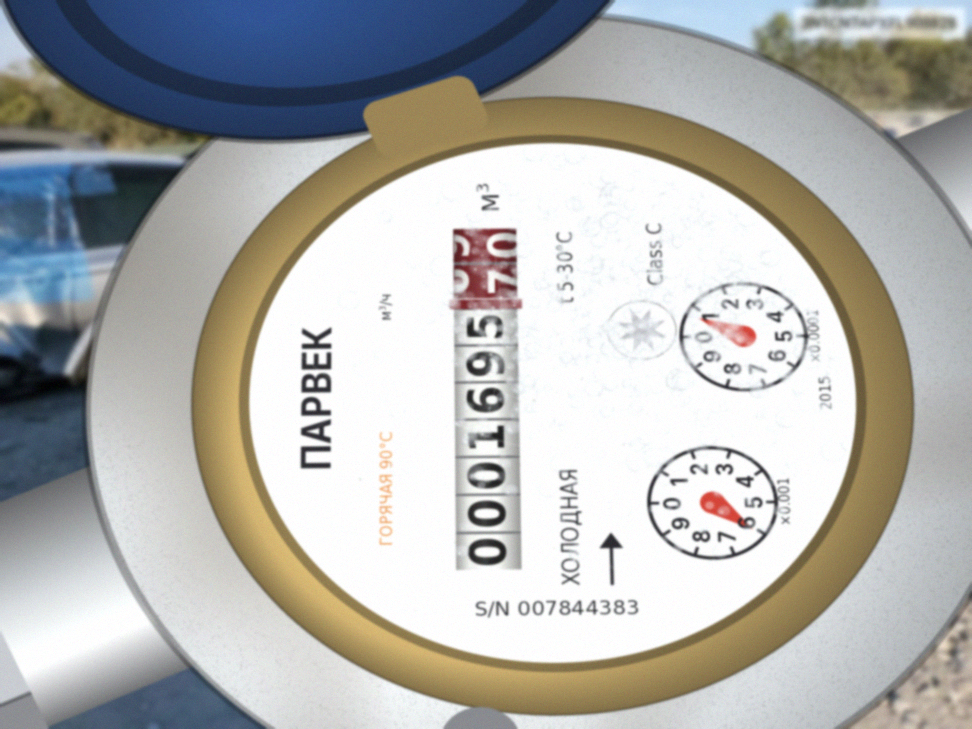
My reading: 1695.6960 m³
